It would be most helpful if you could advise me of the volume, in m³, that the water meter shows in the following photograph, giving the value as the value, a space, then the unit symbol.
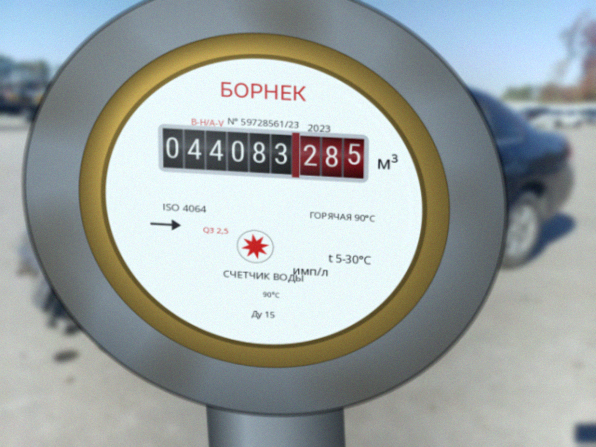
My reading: 44083.285 m³
